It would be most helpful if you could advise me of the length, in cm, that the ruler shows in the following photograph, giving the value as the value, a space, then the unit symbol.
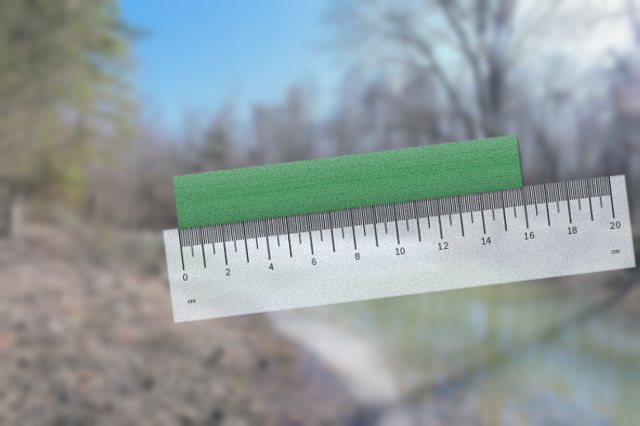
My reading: 16 cm
